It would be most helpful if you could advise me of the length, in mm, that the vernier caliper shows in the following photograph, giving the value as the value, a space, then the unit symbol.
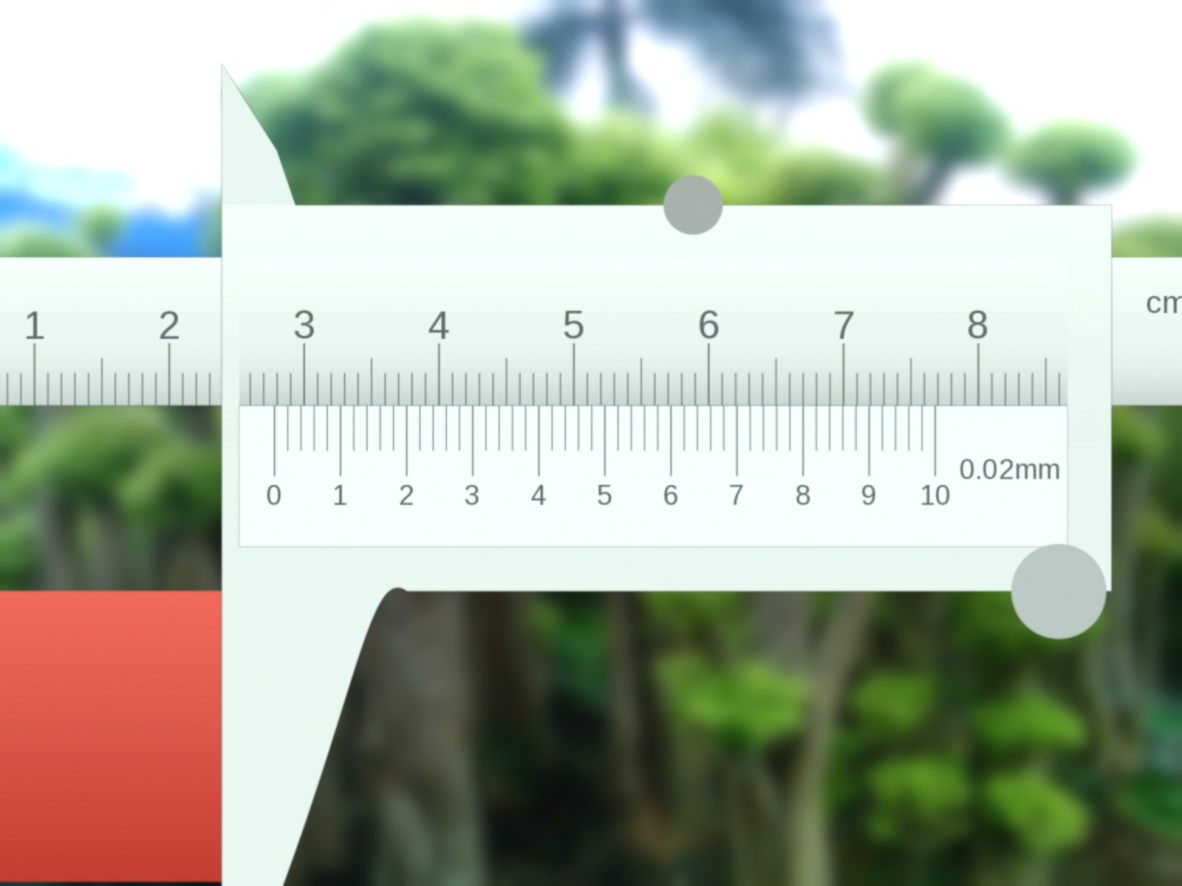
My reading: 27.8 mm
